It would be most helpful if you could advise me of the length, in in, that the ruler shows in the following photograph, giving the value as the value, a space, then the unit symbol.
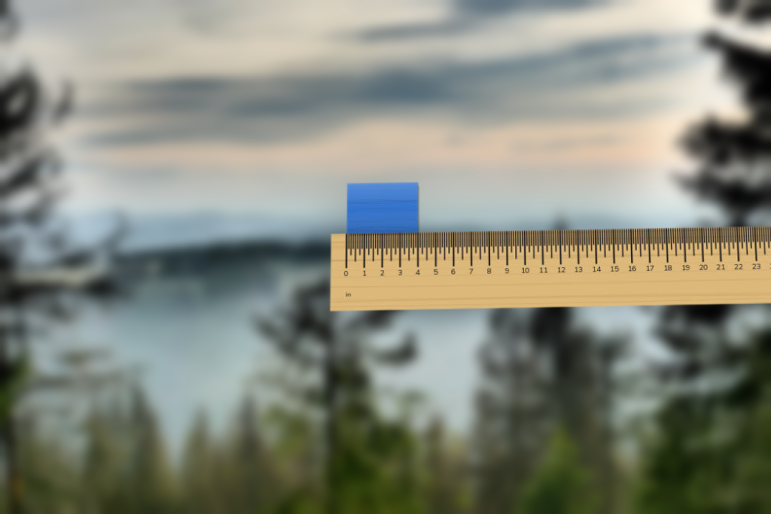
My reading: 4 in
